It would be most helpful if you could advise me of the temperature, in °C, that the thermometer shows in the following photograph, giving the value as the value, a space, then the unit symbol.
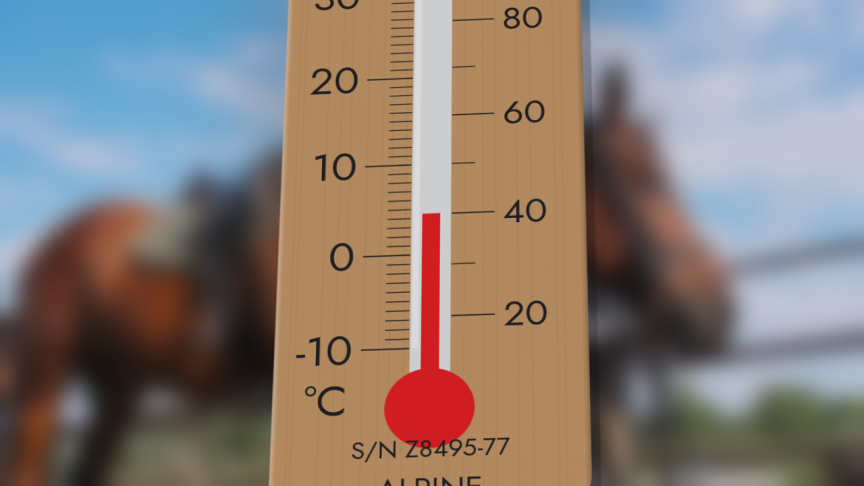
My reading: 4.5 °C
